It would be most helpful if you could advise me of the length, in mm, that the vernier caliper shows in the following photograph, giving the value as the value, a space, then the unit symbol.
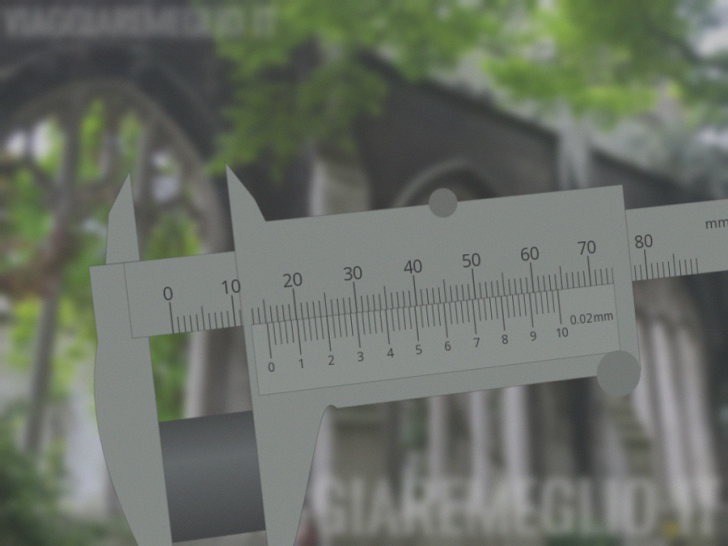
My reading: 15.2 mm
